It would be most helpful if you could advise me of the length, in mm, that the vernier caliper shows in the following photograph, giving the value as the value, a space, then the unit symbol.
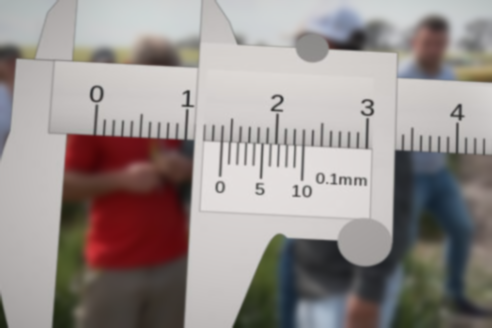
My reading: 14.0 mm
